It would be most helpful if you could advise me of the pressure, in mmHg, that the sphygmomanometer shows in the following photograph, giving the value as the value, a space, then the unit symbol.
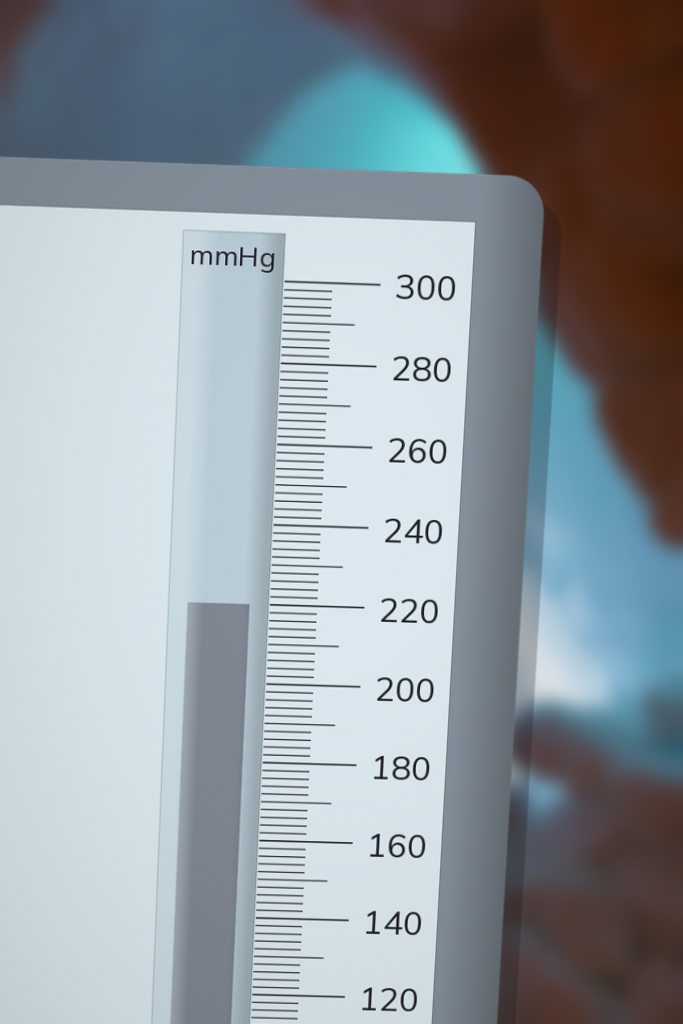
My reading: 220 mmHg
